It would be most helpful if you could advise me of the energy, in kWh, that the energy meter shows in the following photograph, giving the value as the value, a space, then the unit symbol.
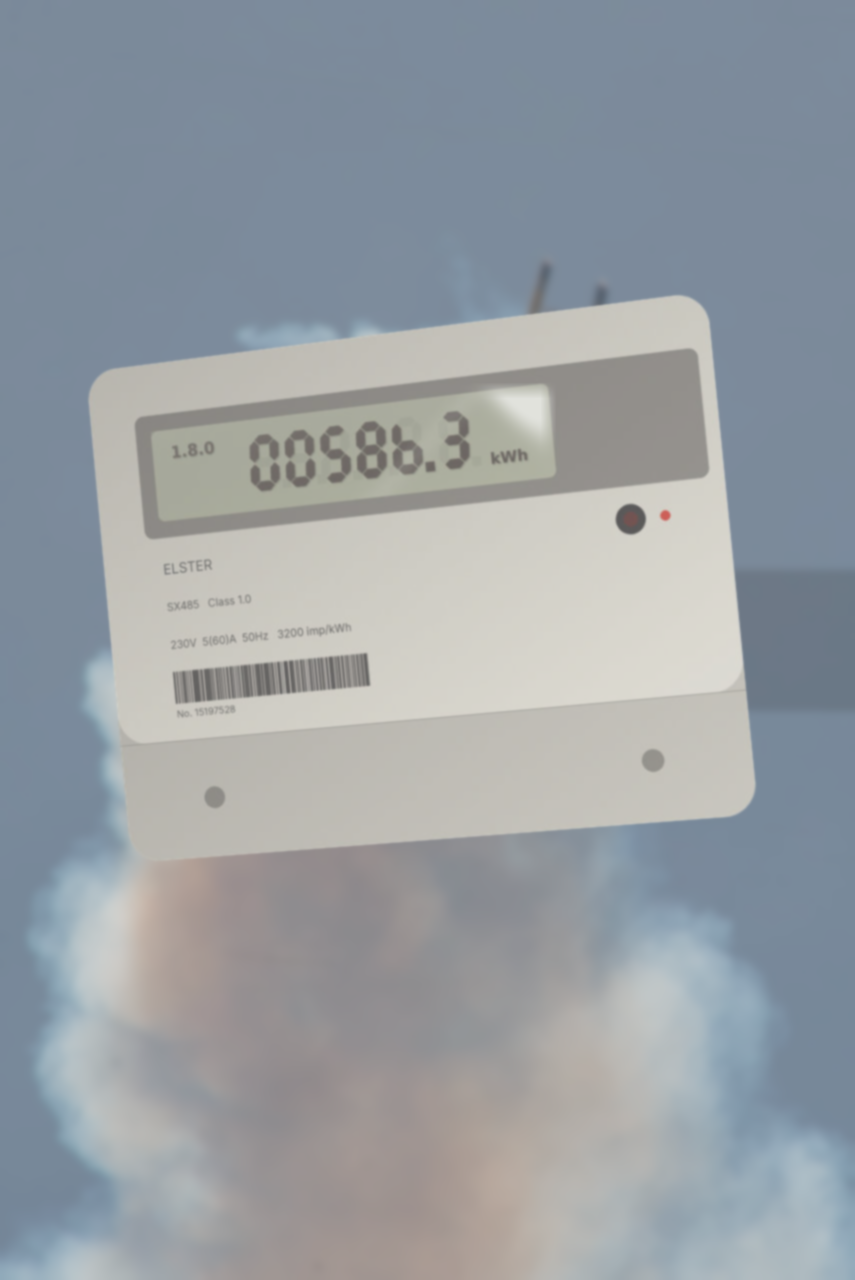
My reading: 586.3 kWh
